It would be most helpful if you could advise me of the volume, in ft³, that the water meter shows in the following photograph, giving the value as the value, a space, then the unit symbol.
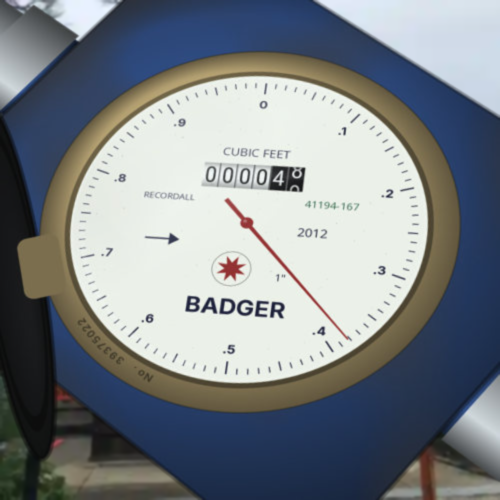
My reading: 48.38 ft³
